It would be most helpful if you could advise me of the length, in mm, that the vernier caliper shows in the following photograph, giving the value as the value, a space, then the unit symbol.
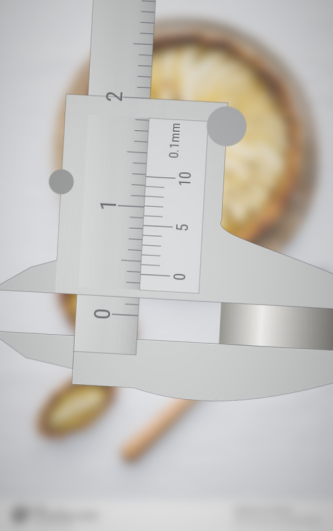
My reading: 3.8 mm
